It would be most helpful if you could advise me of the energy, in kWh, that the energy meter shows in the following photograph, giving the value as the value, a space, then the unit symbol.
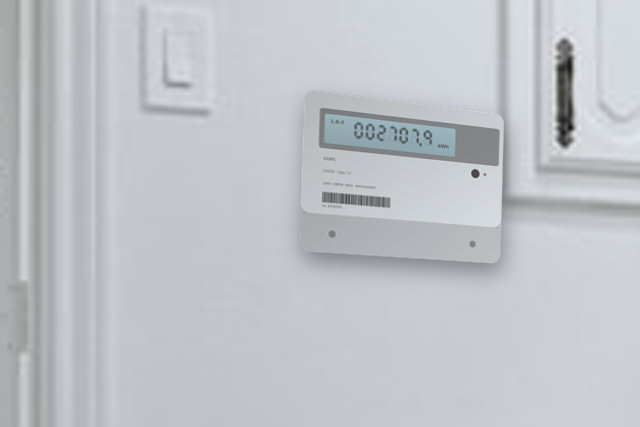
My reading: 2707.9 kWh
